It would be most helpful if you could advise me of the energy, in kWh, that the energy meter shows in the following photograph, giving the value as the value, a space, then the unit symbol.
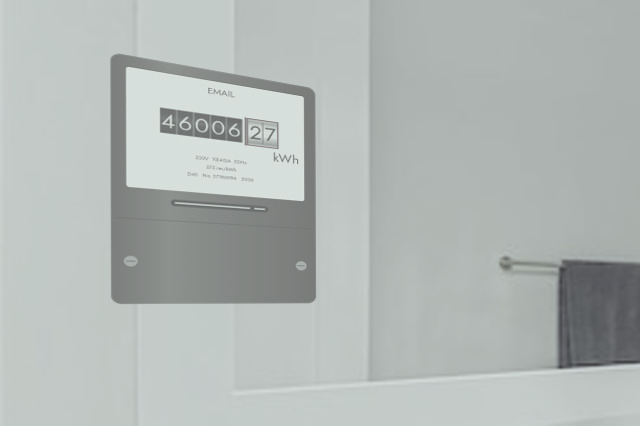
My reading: 46006.27 kWh
